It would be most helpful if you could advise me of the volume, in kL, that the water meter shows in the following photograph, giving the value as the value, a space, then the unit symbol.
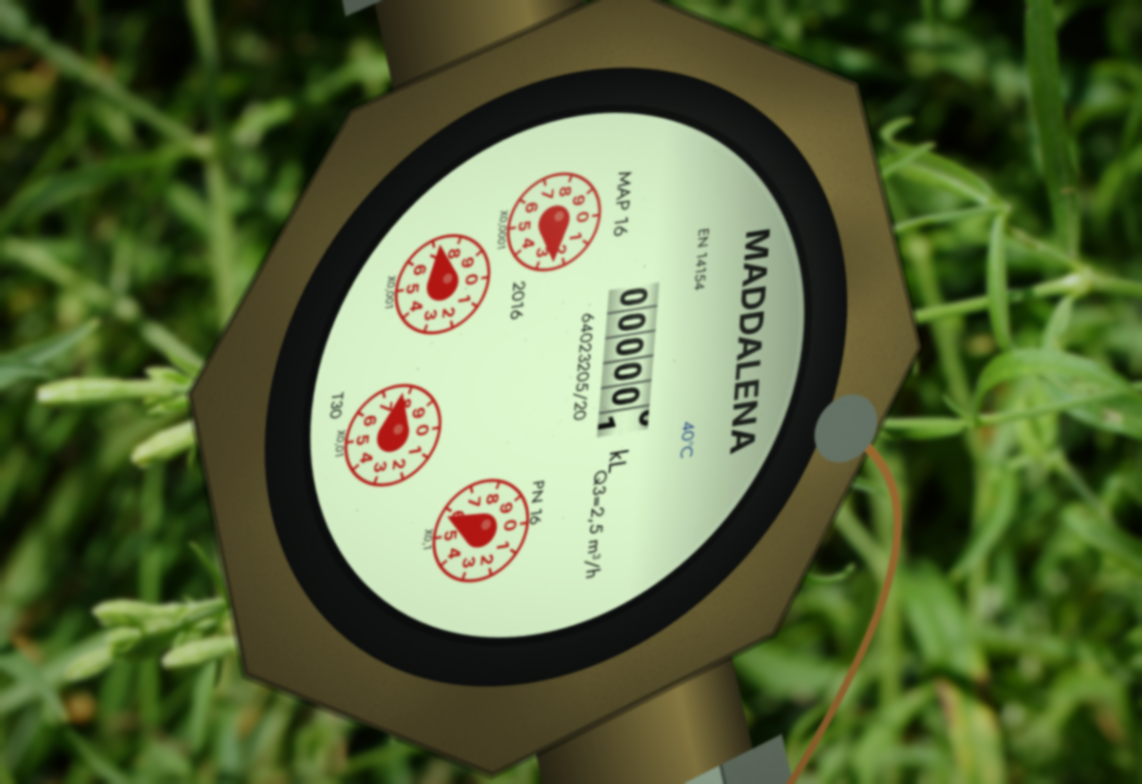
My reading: 0.5772 kL
